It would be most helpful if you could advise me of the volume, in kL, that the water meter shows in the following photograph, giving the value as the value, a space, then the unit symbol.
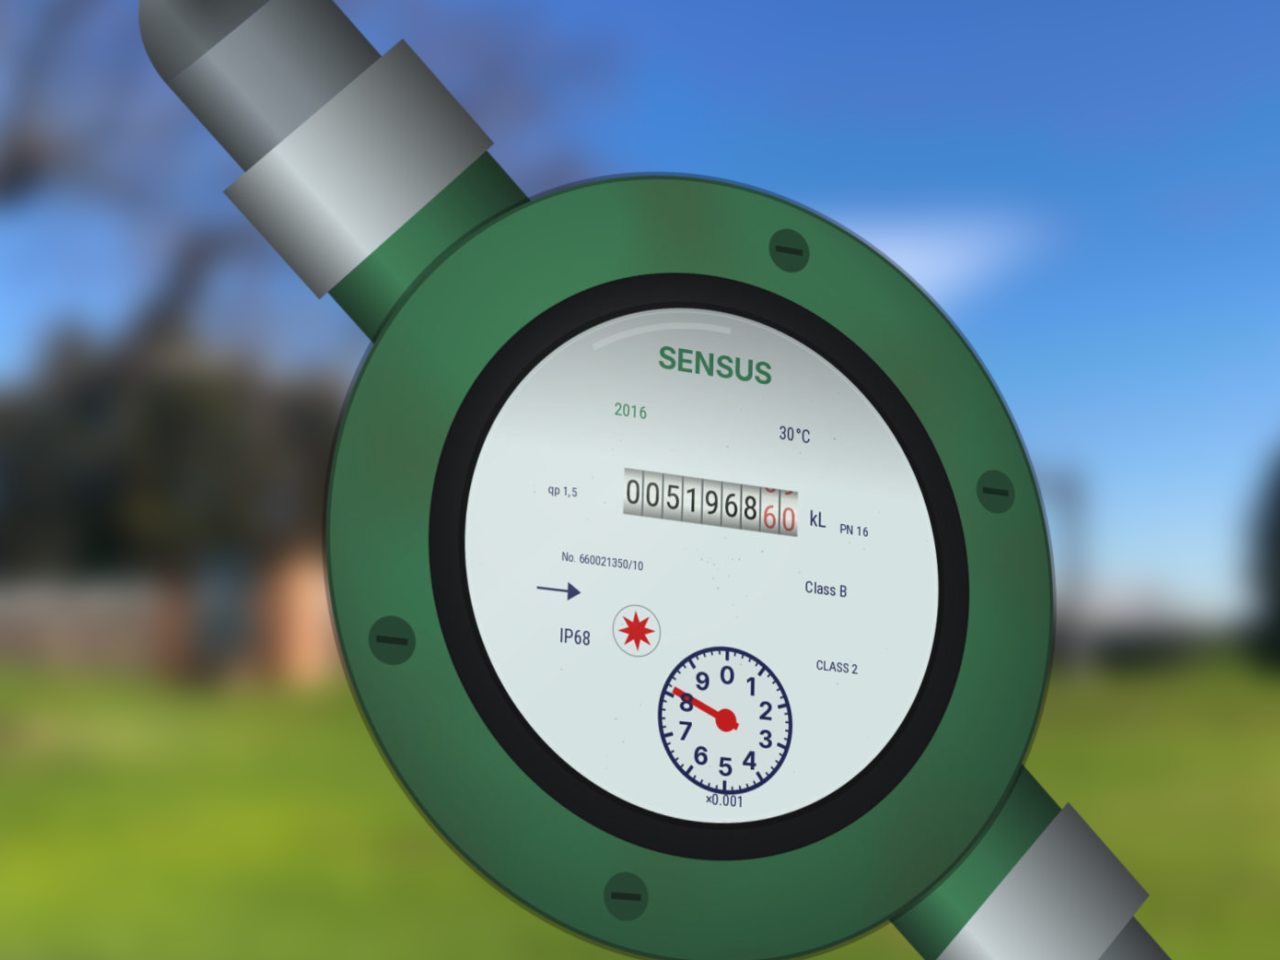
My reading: 51968.598 kL
